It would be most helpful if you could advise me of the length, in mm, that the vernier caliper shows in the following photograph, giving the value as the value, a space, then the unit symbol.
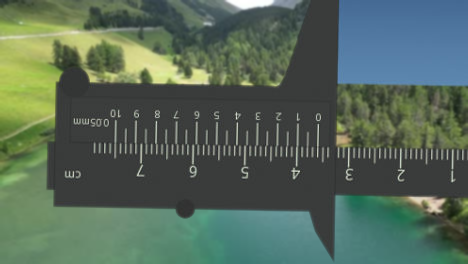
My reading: 36.0 mm
